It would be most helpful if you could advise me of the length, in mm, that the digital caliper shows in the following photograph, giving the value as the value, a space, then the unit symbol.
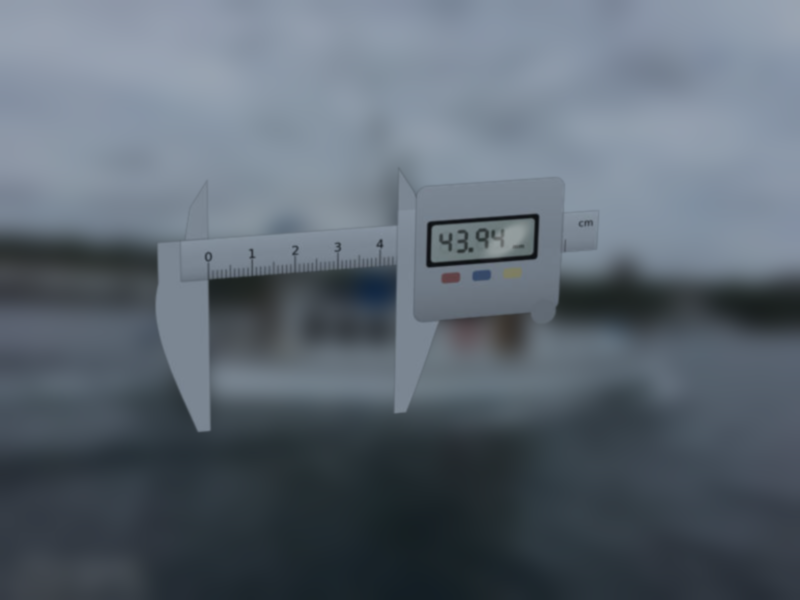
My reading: 43.94 mm
